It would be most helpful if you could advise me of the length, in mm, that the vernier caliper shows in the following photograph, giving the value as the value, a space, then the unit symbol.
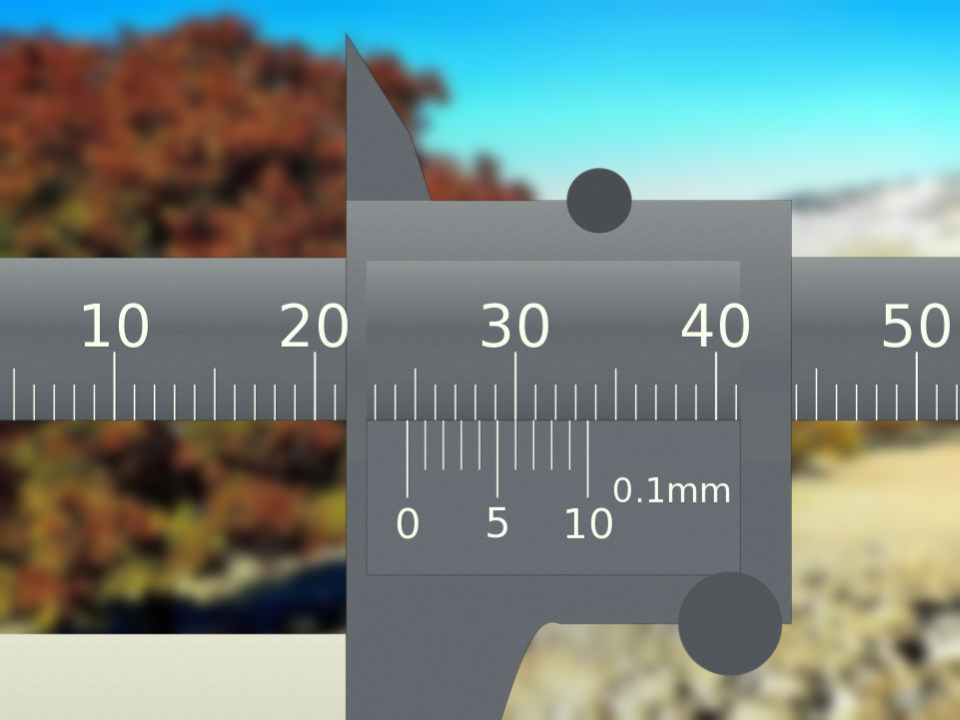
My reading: 24.6 mm
